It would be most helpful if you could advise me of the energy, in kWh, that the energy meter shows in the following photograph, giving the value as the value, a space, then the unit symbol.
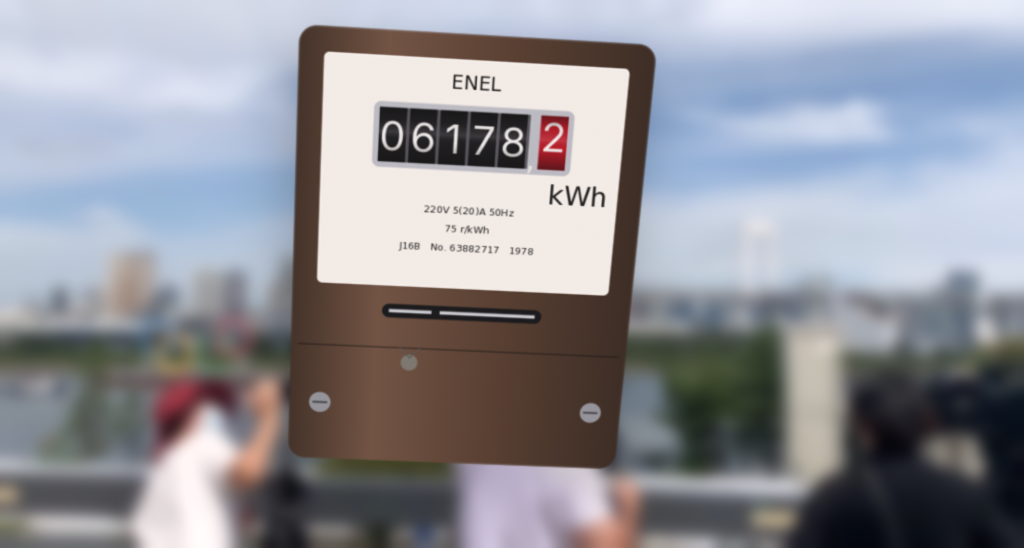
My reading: 6178.2 kWh
